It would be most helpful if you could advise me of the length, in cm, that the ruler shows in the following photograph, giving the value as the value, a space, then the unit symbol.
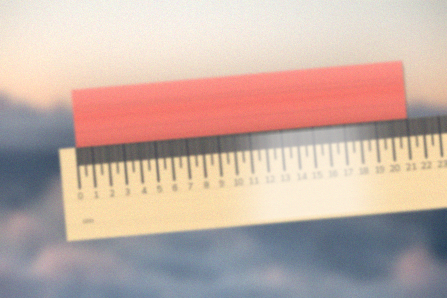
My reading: 21 cm
